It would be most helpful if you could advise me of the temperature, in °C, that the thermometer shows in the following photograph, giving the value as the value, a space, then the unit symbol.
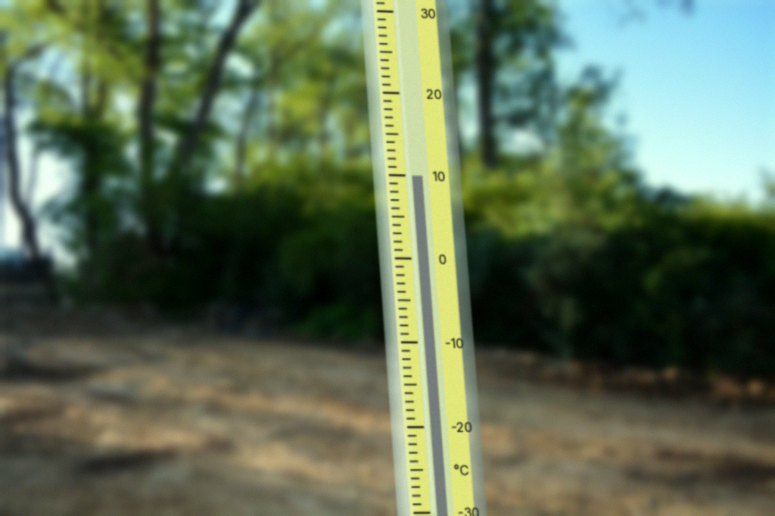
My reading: 10 °C
